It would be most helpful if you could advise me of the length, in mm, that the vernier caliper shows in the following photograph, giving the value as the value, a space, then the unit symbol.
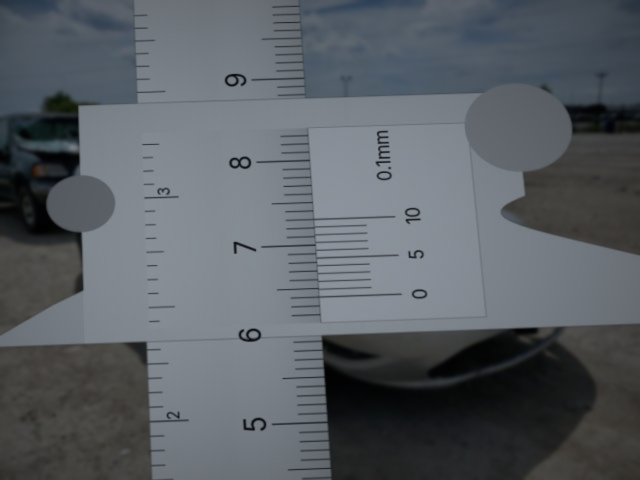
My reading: 64.0 mm
